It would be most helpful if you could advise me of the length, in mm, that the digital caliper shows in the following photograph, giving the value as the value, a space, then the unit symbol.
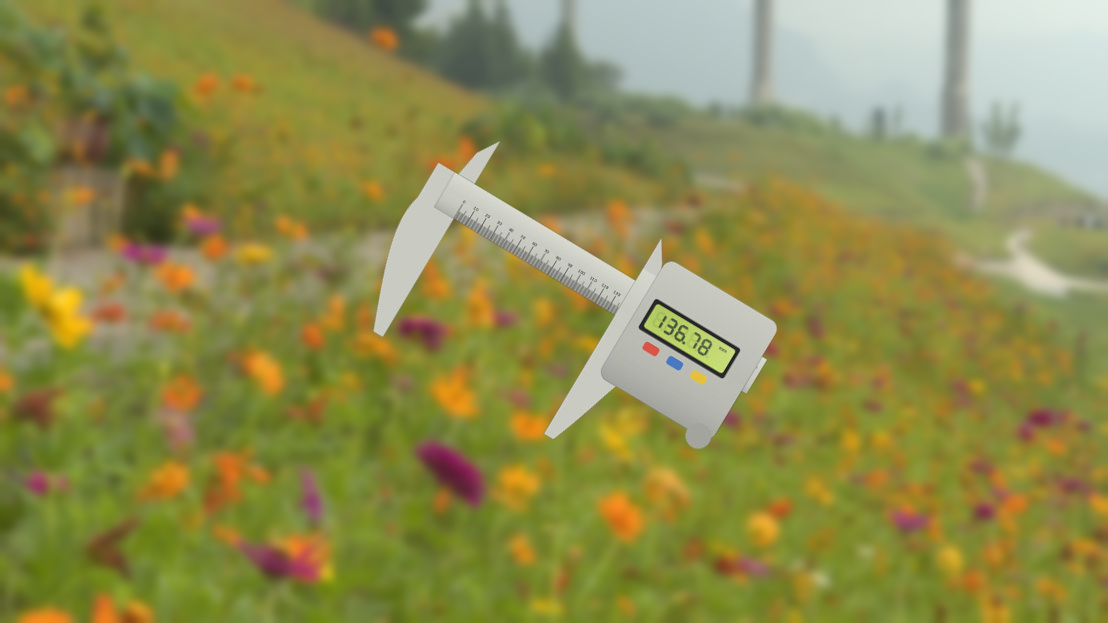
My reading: 136.78 mm
